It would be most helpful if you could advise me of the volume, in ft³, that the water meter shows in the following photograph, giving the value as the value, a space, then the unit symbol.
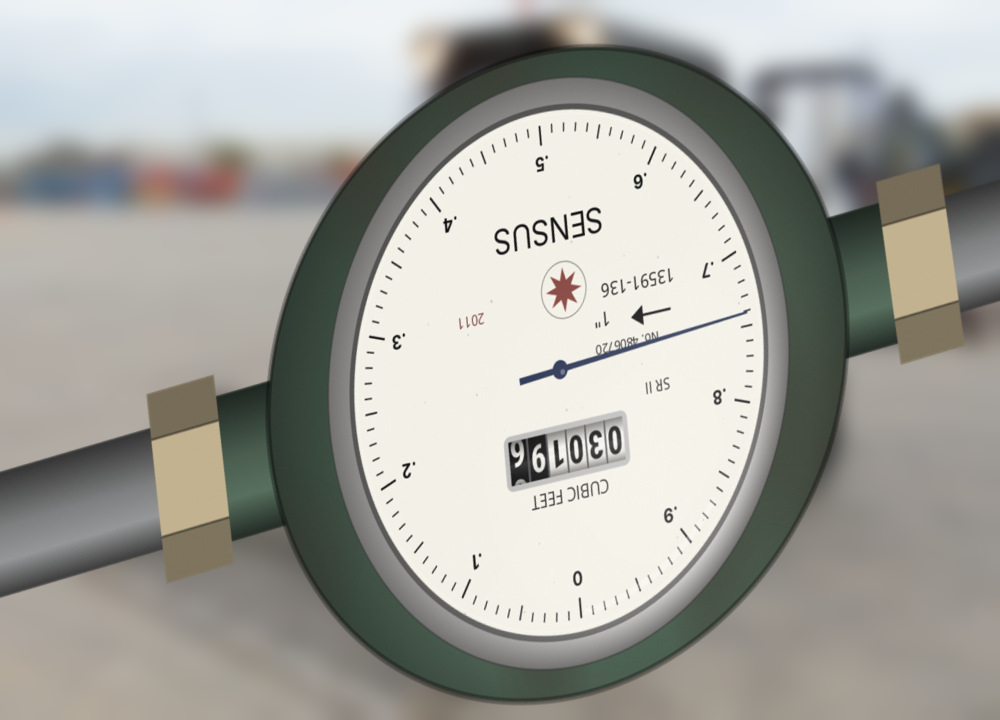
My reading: 30195.74 ft³
